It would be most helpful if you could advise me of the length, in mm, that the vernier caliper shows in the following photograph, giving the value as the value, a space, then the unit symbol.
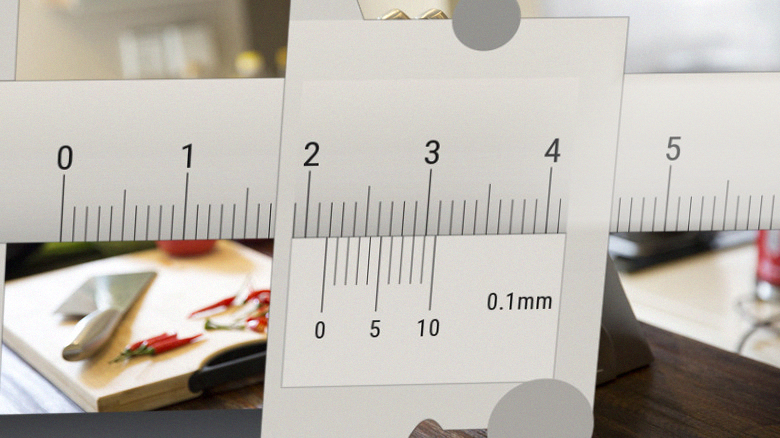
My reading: 21.8 mm
